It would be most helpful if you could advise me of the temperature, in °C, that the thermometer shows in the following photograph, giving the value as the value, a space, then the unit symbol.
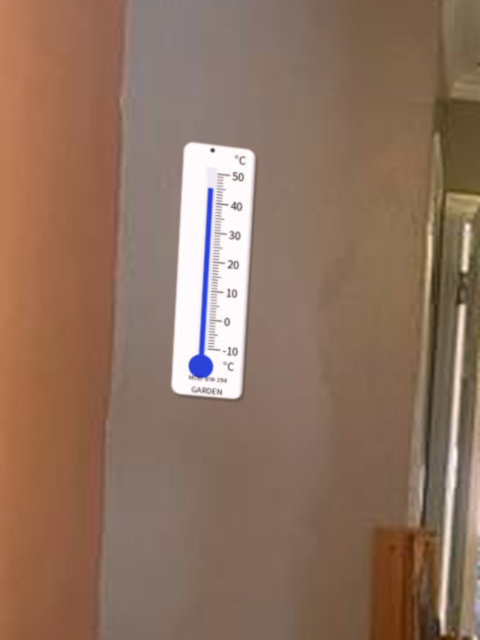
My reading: 45 °C
